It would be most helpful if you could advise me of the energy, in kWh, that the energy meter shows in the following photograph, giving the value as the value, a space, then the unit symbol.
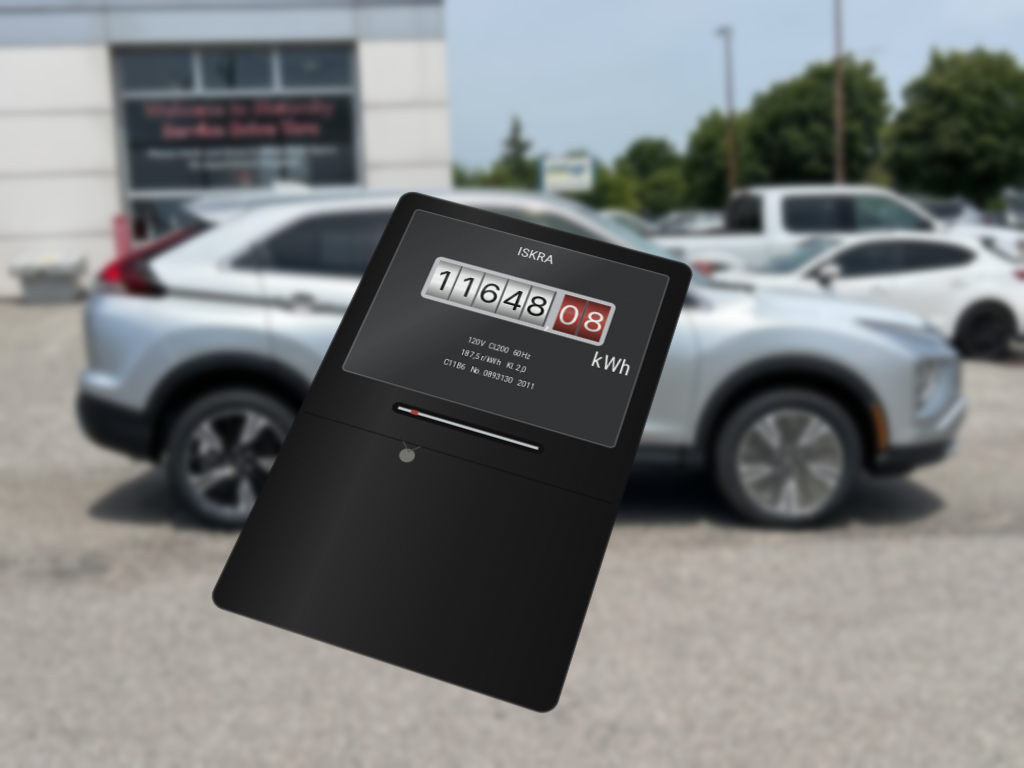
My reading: 11648.08 kWh
